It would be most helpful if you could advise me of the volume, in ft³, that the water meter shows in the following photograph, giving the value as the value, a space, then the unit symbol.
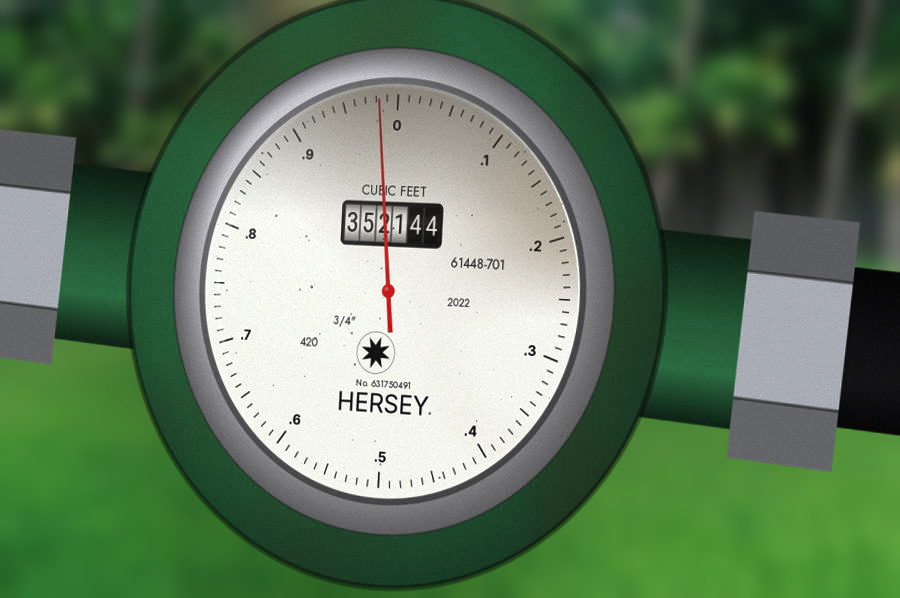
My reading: 352143.98 ft³
